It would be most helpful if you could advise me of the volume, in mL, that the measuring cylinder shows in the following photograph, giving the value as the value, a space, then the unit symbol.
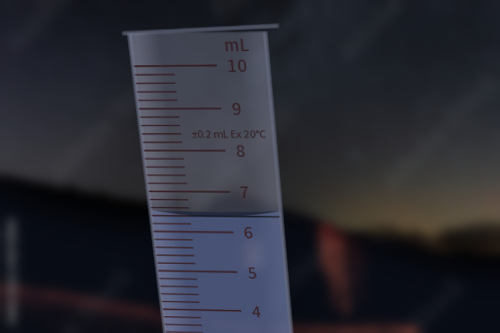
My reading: 6.4 mL
